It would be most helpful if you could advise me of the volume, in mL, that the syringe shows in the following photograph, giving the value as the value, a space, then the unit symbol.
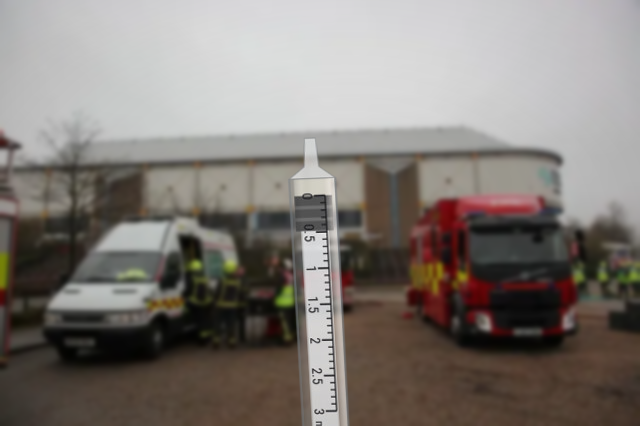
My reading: 0 mL
